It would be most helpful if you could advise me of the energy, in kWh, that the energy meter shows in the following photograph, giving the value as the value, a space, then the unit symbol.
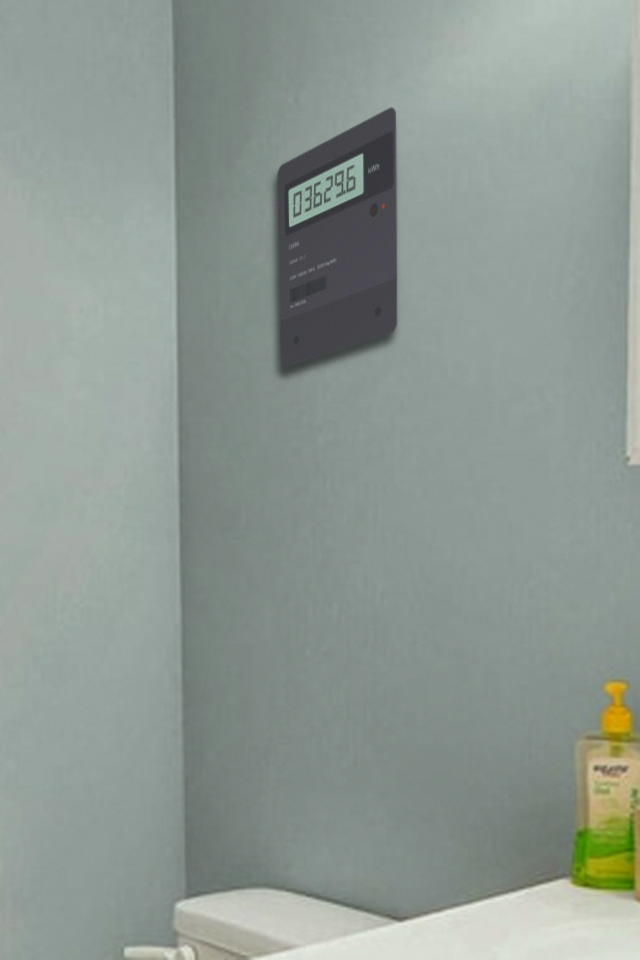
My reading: 3629.6 kWh
